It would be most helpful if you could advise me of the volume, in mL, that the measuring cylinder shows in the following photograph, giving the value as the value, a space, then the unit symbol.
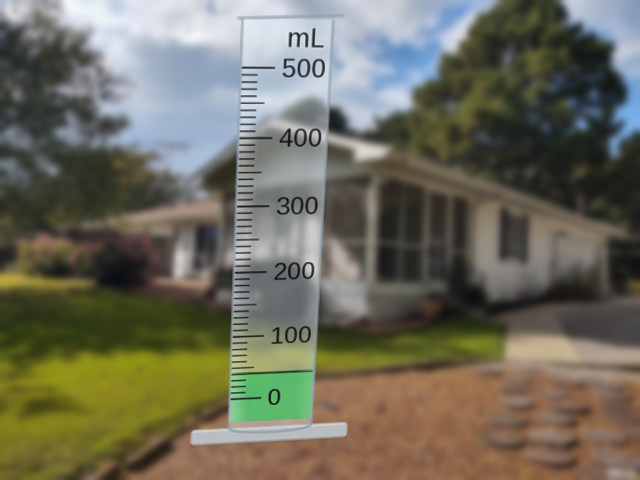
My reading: 40 mL
